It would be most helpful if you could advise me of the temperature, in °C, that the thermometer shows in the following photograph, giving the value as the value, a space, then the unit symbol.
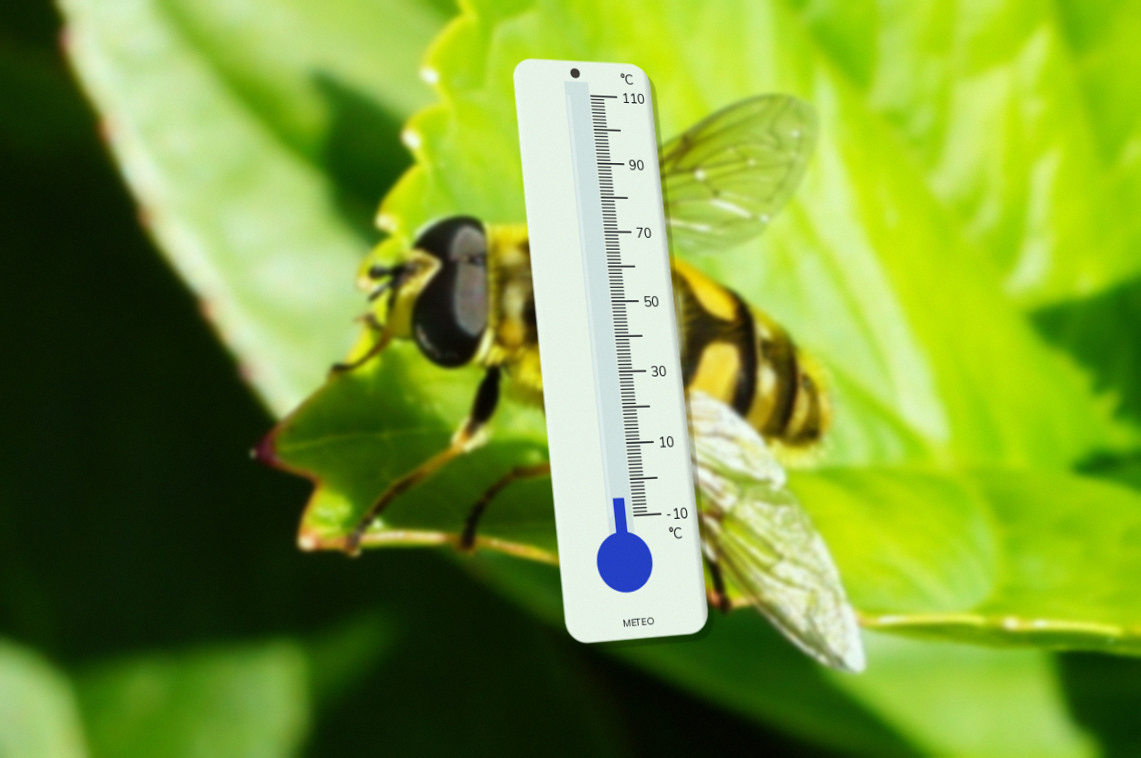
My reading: -5 °C
